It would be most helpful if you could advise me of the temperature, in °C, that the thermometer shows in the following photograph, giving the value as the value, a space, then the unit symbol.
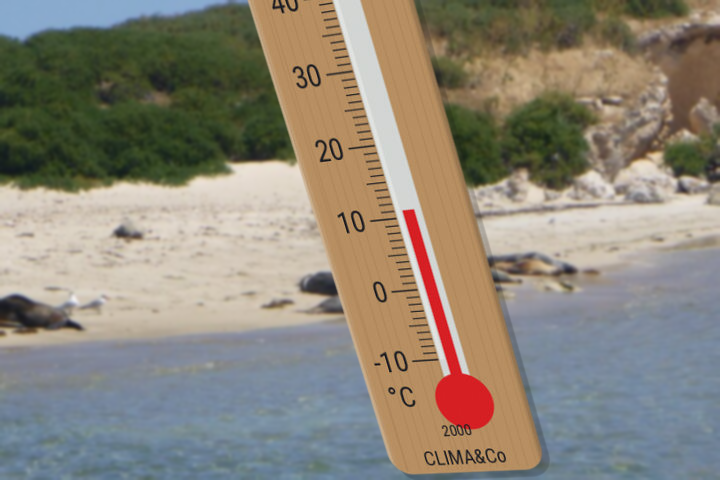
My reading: 11 °C
